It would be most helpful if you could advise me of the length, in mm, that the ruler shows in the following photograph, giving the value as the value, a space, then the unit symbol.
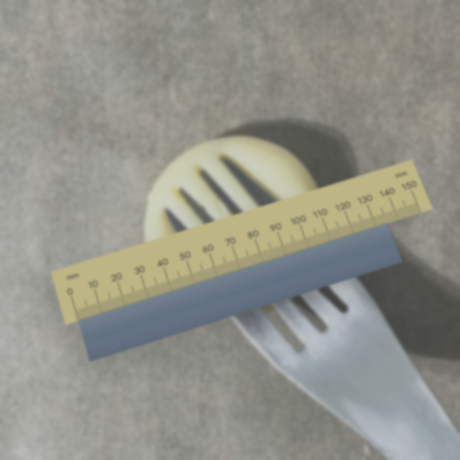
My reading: 135 mm
